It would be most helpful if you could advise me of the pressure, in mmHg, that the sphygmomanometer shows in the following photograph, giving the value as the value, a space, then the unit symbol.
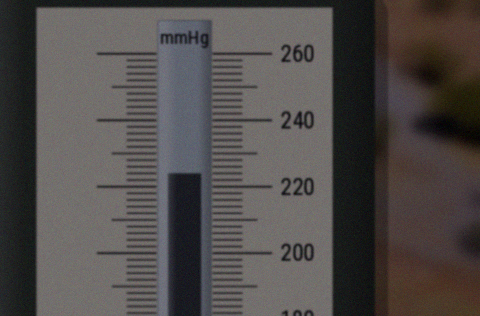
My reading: 224 mmHg
